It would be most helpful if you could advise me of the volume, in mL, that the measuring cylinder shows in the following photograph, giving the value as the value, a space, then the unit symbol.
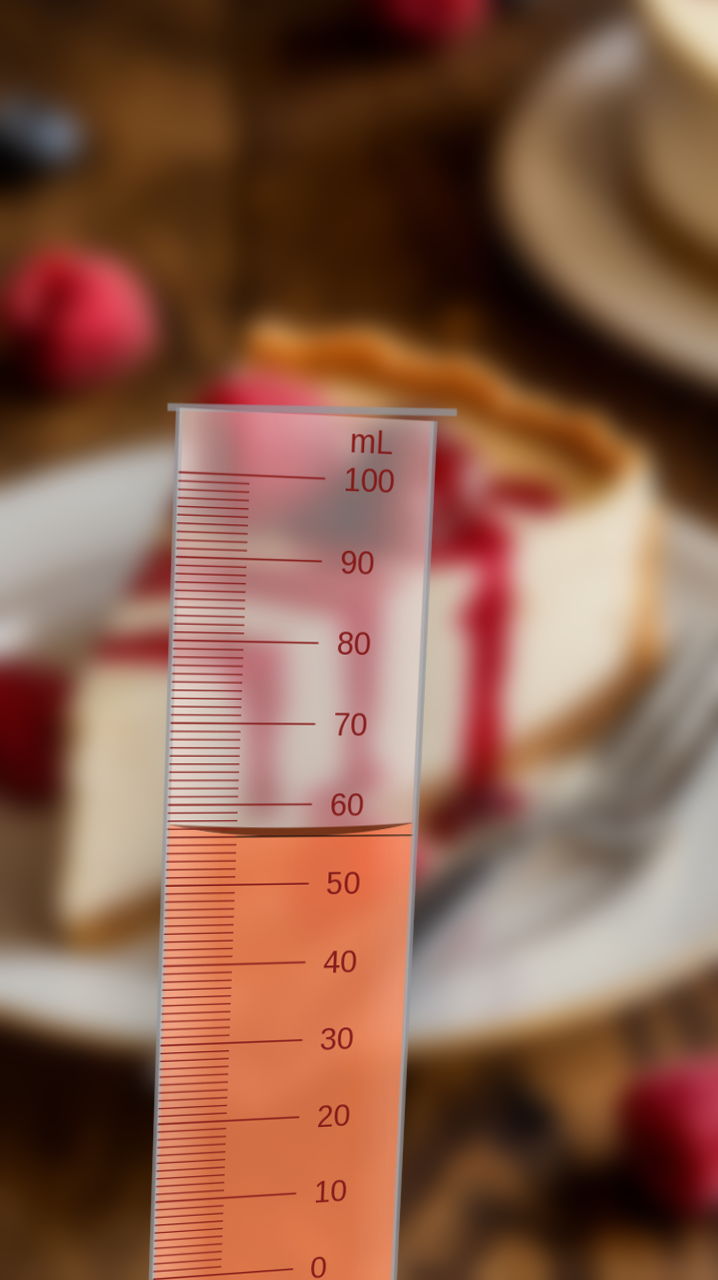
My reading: 56 mL
